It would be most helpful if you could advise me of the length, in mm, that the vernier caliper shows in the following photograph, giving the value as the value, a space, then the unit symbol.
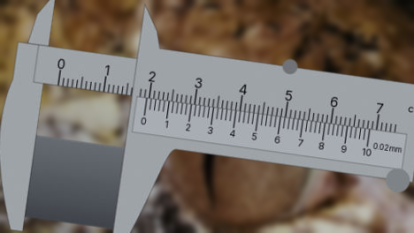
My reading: 19.5 mm
